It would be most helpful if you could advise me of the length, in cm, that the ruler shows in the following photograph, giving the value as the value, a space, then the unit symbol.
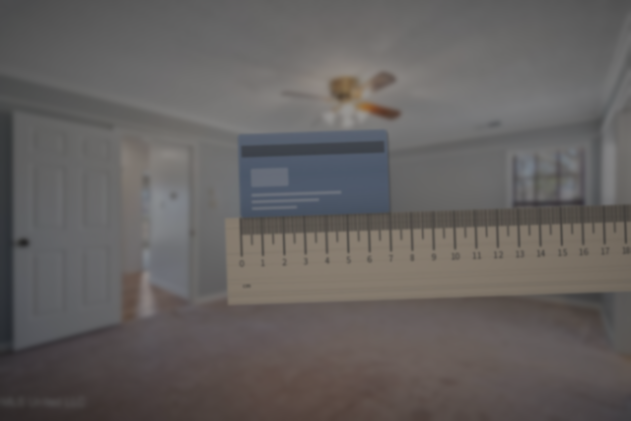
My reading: 7 cm
